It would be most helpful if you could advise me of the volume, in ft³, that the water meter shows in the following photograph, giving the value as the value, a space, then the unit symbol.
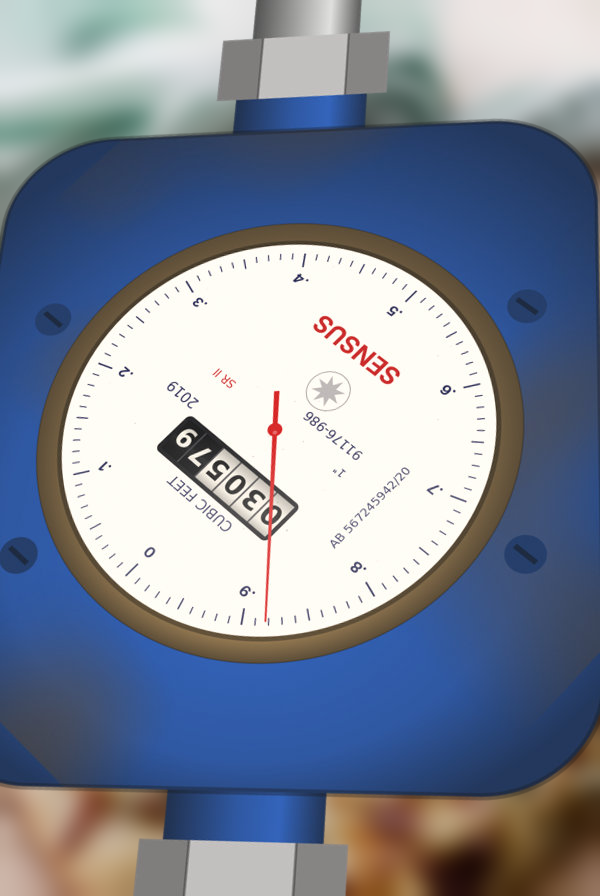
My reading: 30578.88 ft³
